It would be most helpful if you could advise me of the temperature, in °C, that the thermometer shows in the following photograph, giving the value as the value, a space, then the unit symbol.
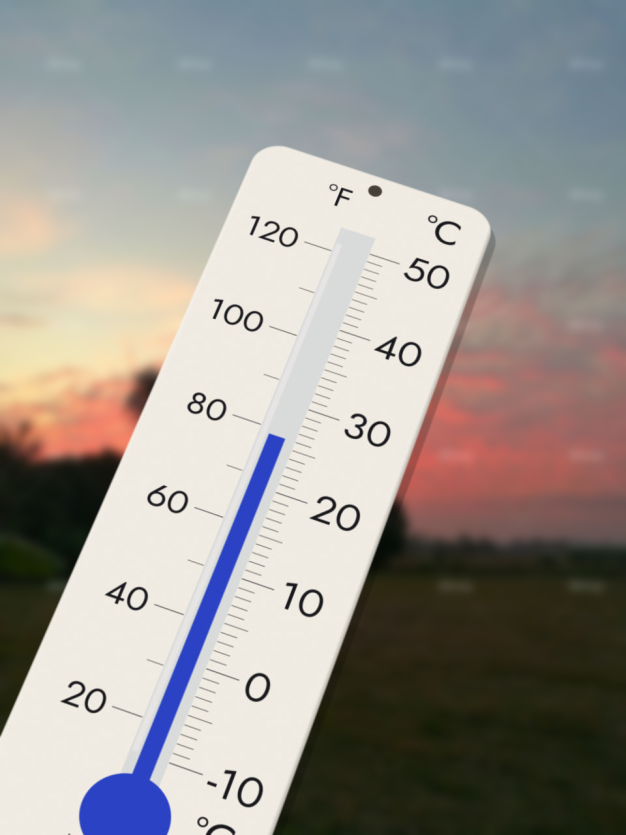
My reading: 26 °C
